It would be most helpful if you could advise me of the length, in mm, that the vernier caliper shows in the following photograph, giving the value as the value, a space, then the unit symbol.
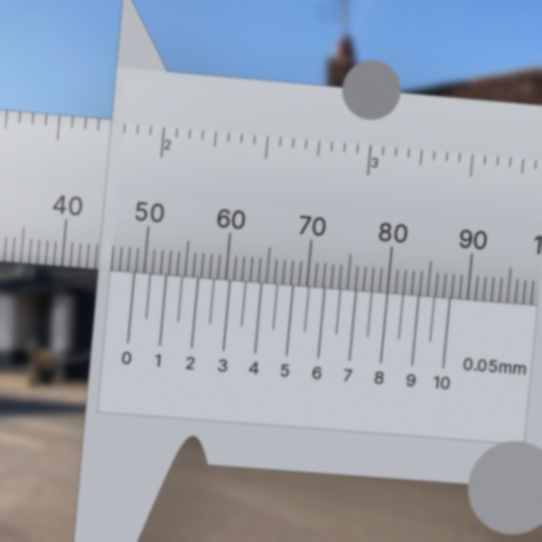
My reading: 48.8 mm
